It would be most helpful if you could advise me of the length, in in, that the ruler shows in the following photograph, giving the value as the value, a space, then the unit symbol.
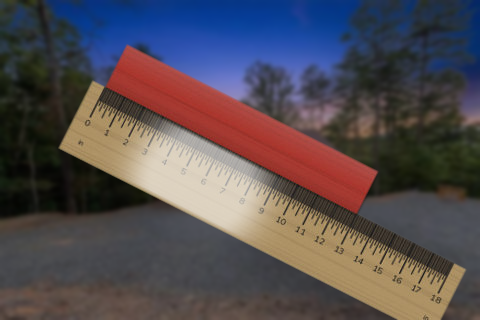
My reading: 13 in
